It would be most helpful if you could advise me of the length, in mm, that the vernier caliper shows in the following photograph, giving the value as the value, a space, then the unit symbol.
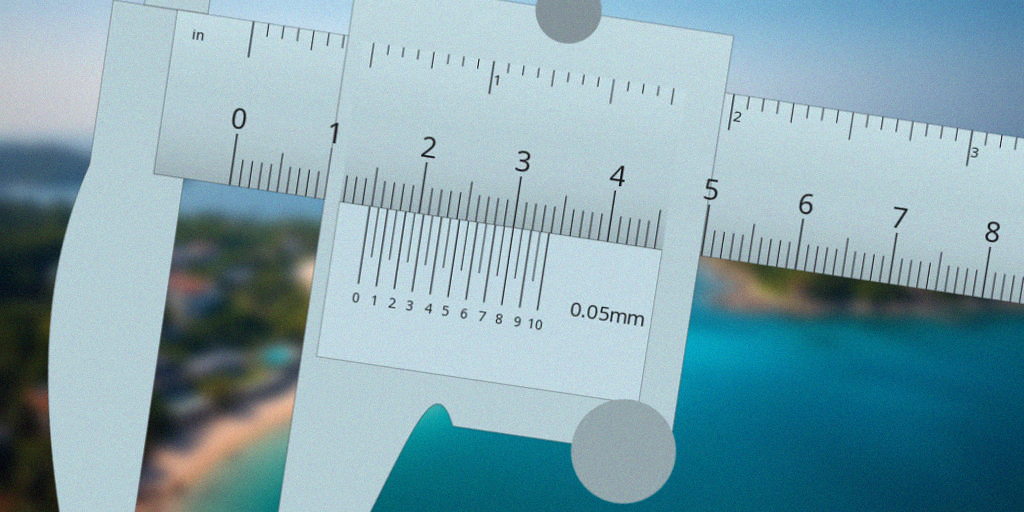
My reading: 14.8 mm
